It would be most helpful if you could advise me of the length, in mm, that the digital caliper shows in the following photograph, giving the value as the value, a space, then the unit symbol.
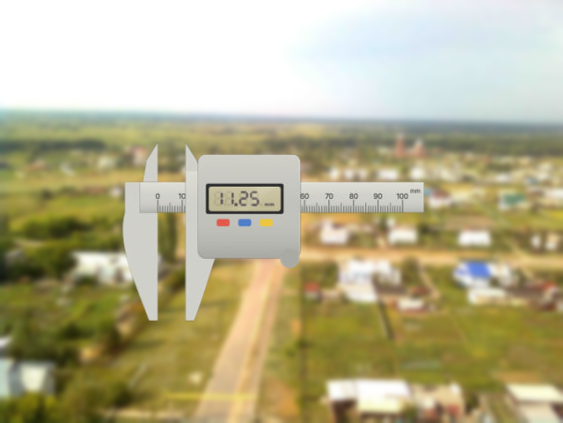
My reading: 11.25 mm
